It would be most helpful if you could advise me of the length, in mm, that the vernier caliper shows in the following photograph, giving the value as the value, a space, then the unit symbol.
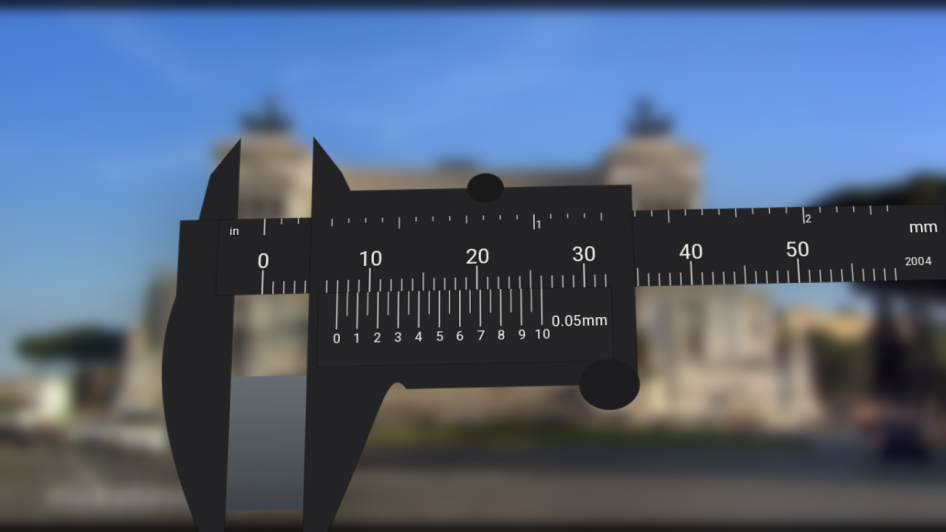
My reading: 7.0 mm
